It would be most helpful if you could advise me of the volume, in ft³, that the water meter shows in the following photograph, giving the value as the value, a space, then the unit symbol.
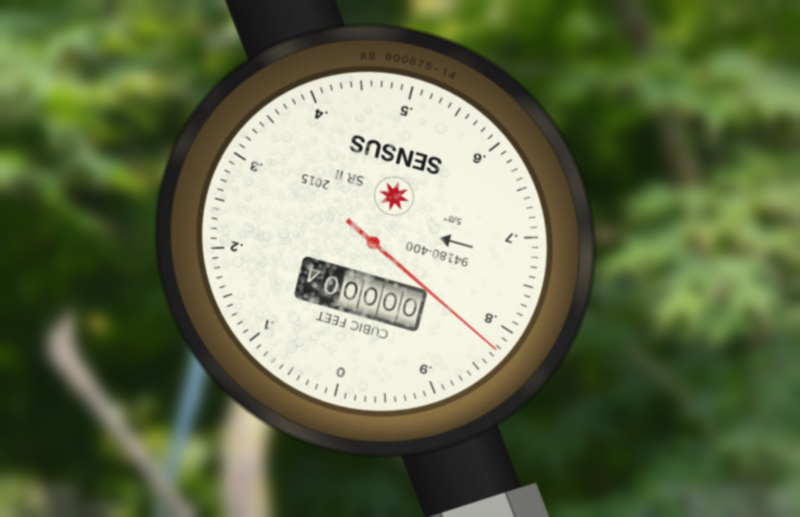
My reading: 3.82 ft³
